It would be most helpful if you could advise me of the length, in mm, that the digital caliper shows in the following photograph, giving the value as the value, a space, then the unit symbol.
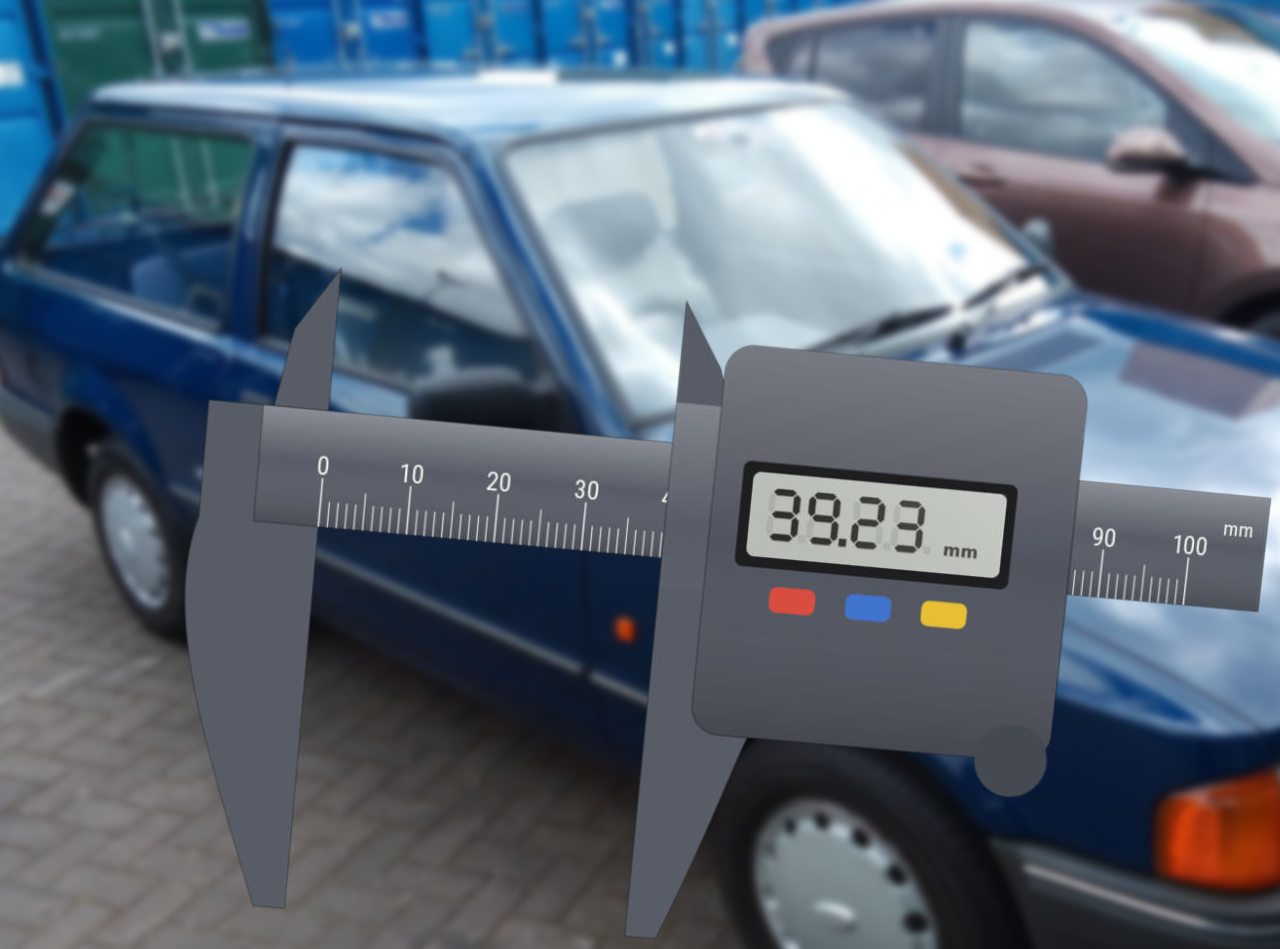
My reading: 39.23 mm
